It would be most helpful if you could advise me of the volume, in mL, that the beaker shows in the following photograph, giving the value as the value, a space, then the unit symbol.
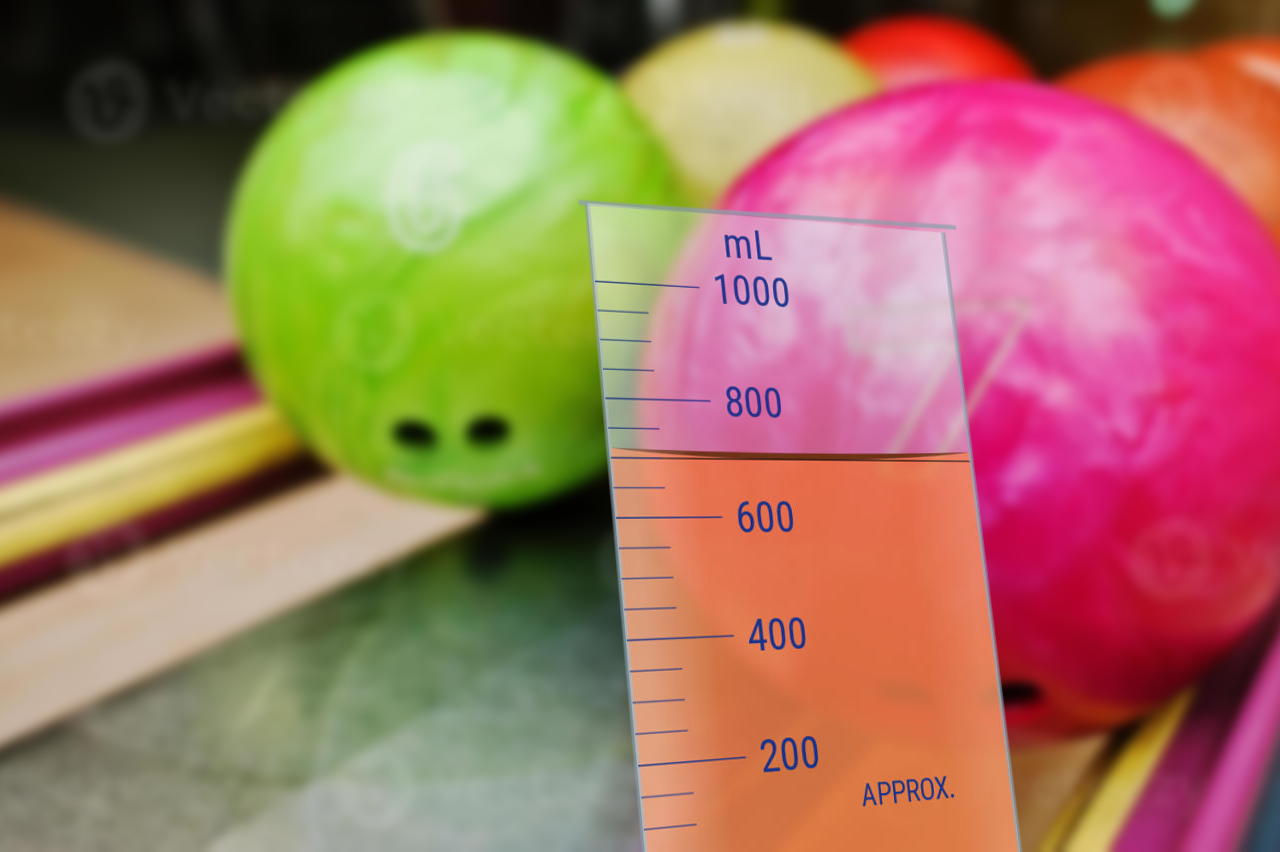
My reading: 700 mL
